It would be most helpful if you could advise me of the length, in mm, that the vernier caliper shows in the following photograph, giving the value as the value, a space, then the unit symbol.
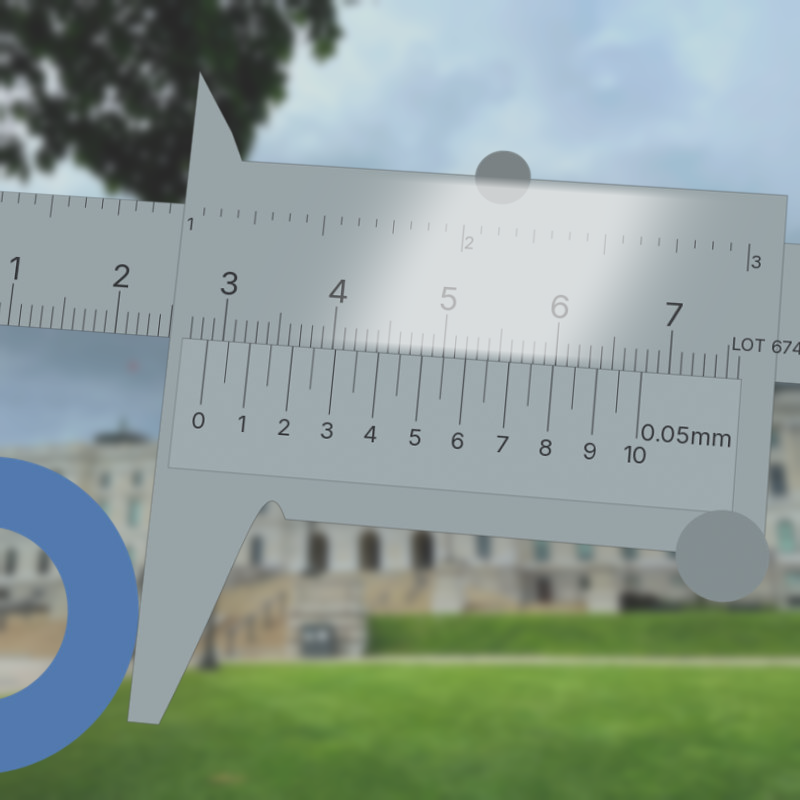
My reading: 28.6 mm
